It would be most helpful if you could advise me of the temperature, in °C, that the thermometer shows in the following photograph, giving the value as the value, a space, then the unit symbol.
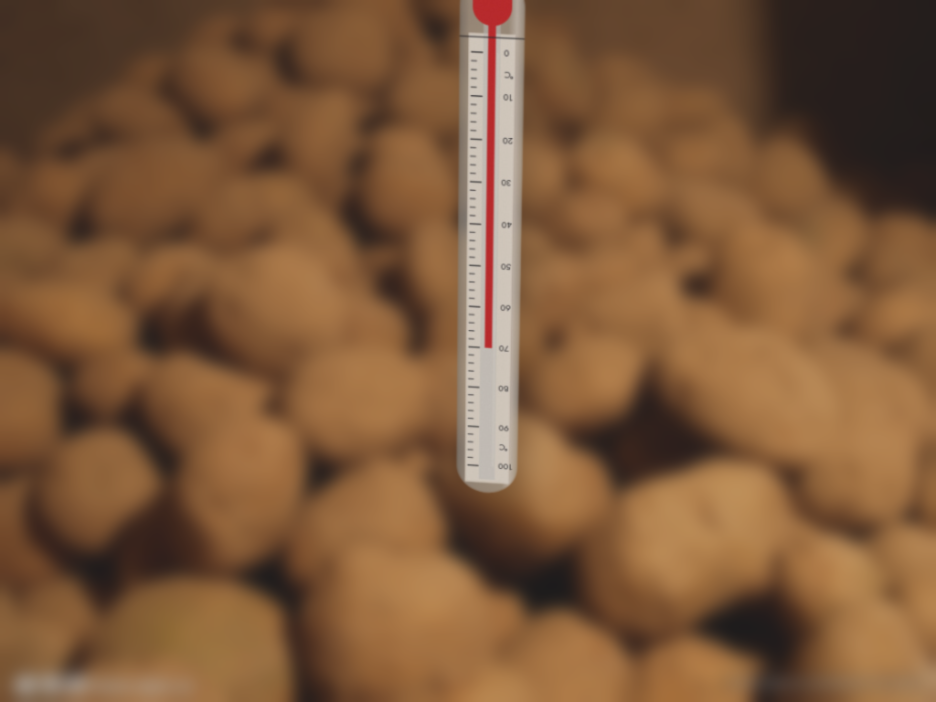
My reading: 70 °C
